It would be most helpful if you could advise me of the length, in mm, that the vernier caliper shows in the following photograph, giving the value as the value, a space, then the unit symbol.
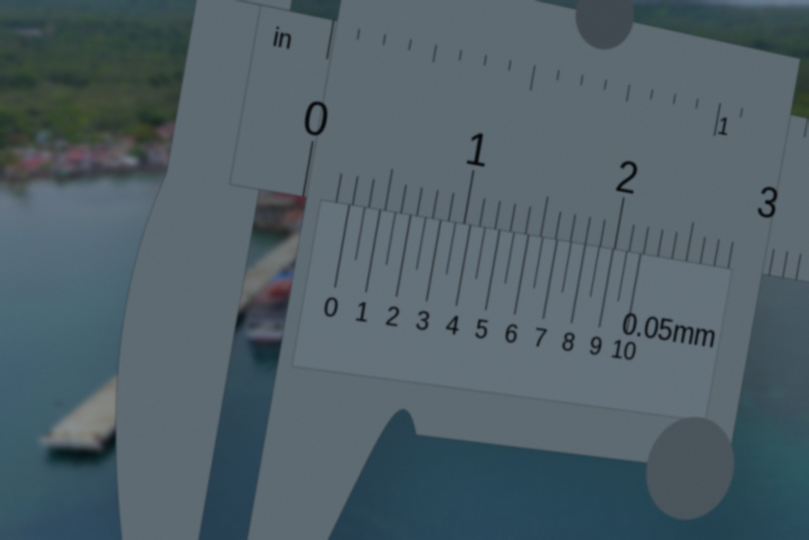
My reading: 2.8 mm
